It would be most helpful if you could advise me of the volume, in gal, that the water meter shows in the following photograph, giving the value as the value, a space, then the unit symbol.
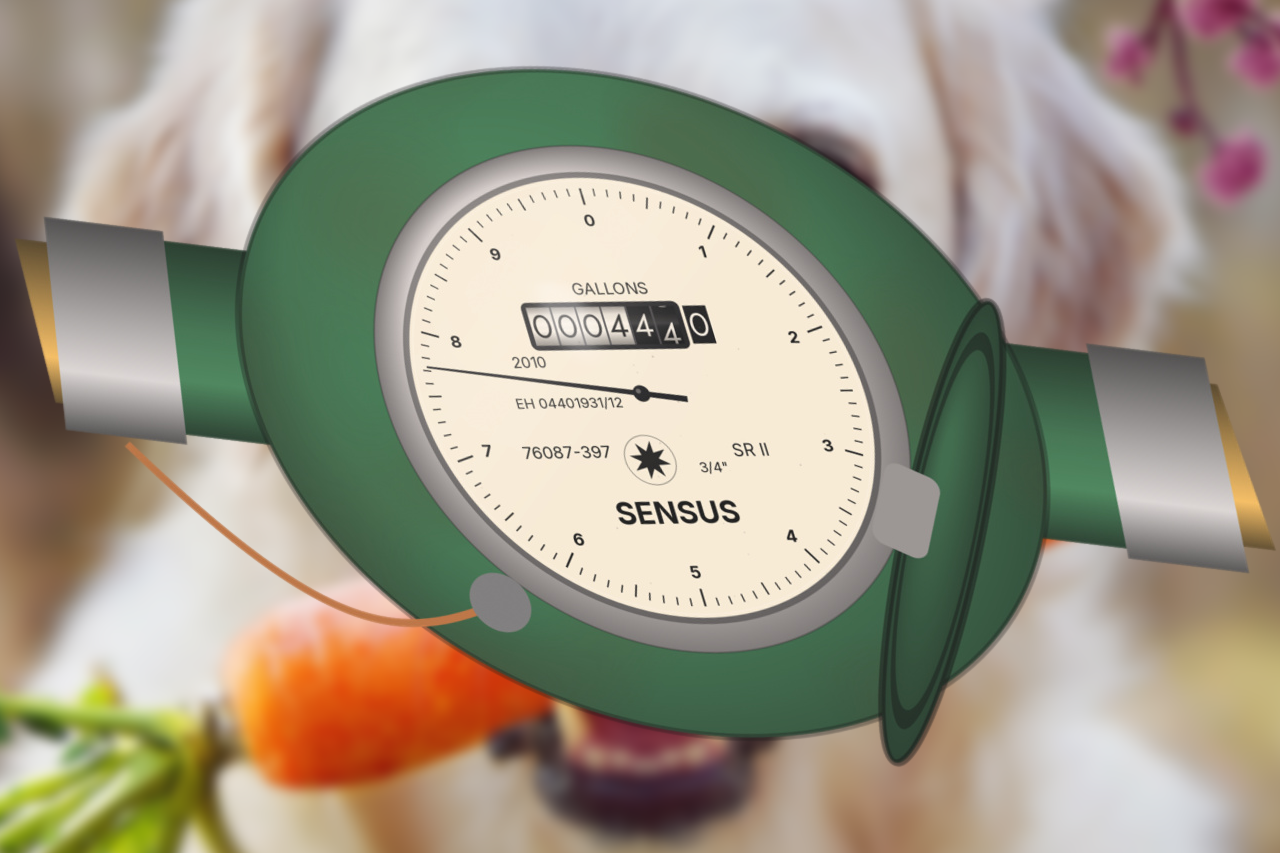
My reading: 4437.7 gal
